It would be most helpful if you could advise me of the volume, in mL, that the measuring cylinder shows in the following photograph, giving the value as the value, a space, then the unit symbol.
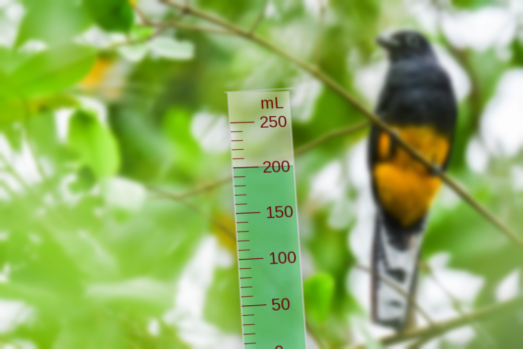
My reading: 200 mL
